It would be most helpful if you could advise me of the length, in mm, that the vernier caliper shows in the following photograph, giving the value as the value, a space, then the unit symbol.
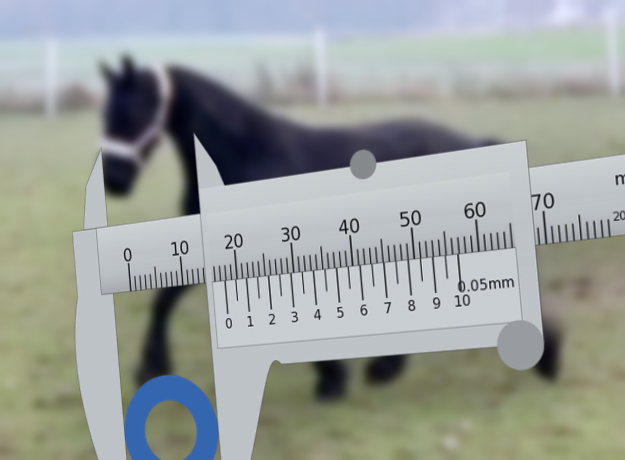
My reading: 17.8 mm
